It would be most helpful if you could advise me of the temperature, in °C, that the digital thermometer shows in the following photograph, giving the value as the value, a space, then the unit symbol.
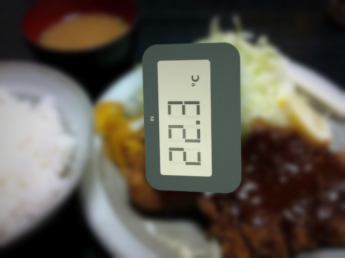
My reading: 22.3 °C
